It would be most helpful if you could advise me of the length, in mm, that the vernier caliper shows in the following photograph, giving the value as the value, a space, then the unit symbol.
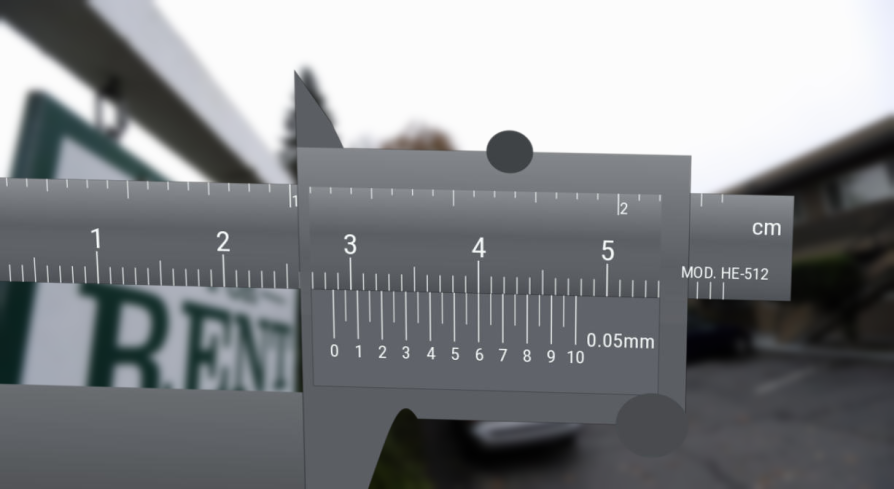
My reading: 28.6 mm
